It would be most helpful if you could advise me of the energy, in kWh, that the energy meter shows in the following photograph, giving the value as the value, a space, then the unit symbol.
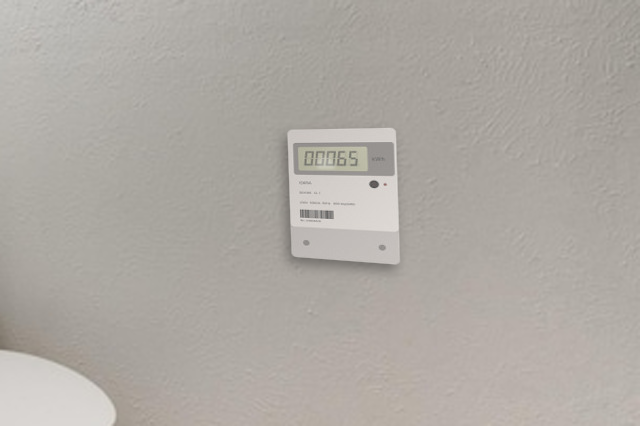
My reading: 65 kWh
